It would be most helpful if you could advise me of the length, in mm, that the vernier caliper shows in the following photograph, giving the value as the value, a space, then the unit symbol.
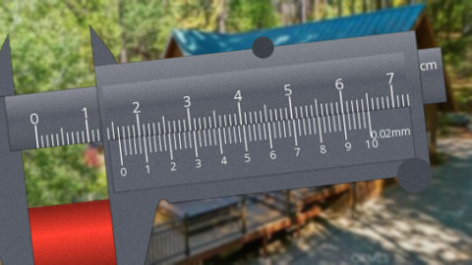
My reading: 16.0 mm
